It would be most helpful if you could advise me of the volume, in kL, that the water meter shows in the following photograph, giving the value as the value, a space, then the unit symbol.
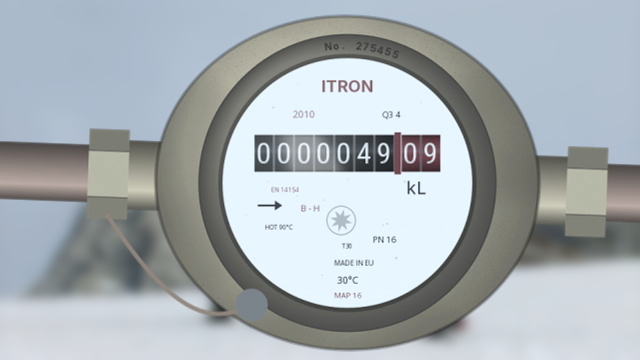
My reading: 49.09 kL
